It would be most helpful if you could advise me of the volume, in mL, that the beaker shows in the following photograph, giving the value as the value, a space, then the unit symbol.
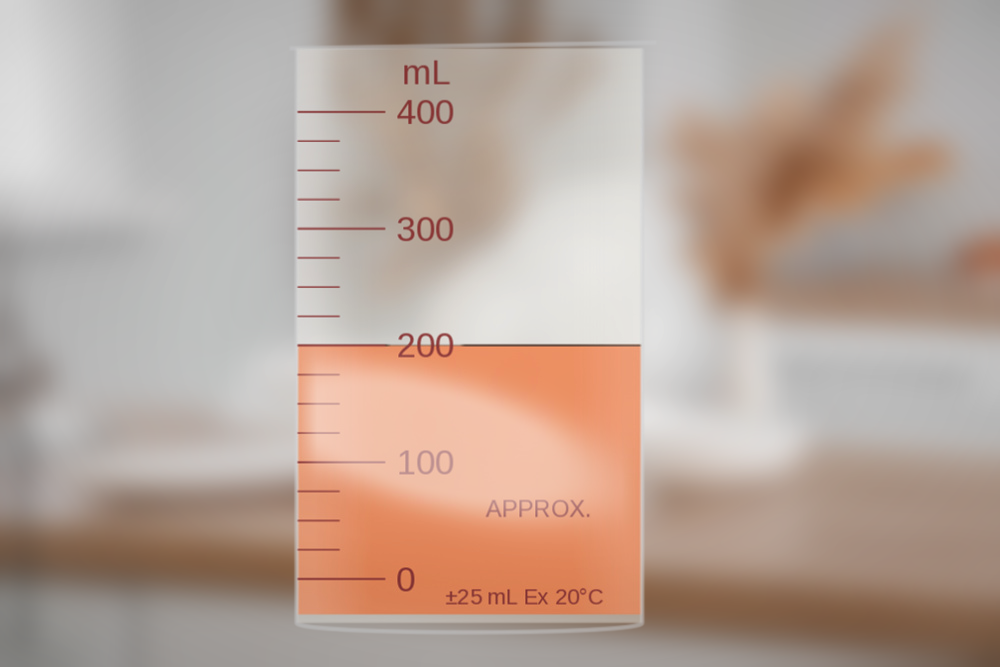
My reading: 200 mL
